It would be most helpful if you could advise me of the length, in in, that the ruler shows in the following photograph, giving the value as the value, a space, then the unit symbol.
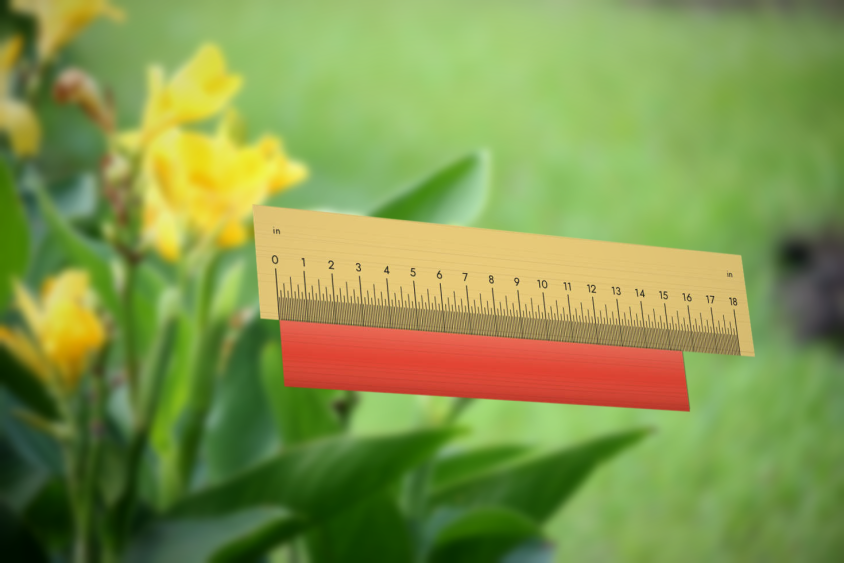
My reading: 15.5 in
